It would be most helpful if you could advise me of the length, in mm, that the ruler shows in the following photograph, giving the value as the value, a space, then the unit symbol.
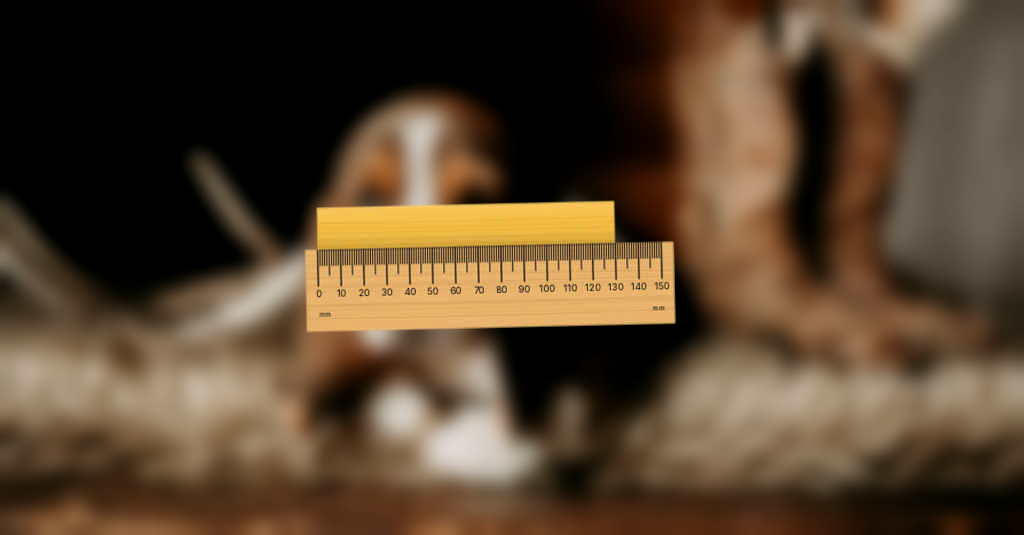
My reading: 130 mm
